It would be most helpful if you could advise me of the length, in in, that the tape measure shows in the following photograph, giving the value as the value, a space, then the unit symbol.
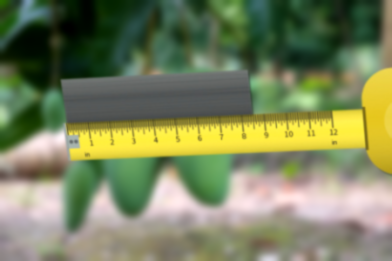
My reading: 8.5 in
